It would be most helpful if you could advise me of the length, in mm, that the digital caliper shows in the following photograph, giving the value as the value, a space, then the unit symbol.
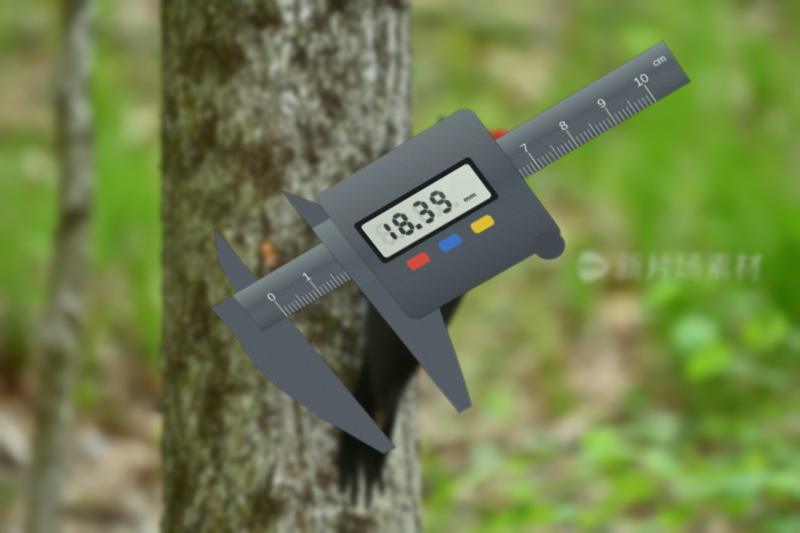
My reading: 18.39 mm
